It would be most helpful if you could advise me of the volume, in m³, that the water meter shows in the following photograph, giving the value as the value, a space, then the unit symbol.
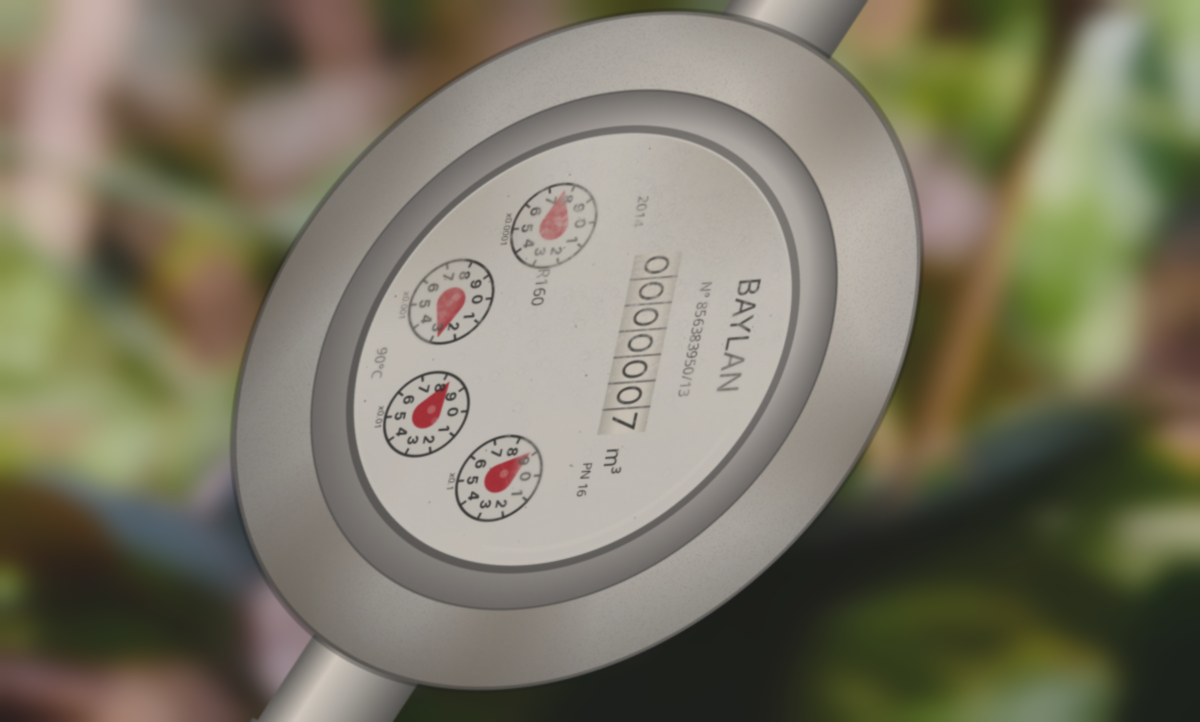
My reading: 7.8827 m³
